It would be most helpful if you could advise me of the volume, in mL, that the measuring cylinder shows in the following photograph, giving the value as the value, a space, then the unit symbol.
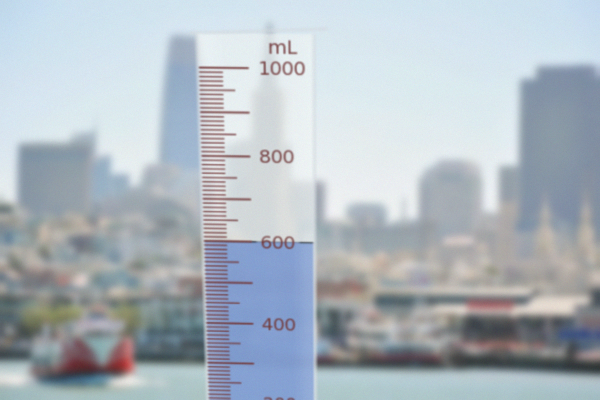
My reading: 600 mL
